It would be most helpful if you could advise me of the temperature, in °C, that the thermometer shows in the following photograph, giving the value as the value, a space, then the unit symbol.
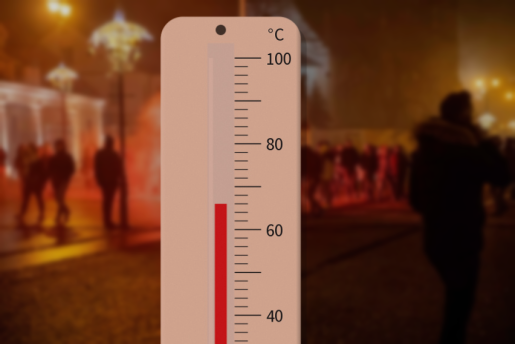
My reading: 66 °C
